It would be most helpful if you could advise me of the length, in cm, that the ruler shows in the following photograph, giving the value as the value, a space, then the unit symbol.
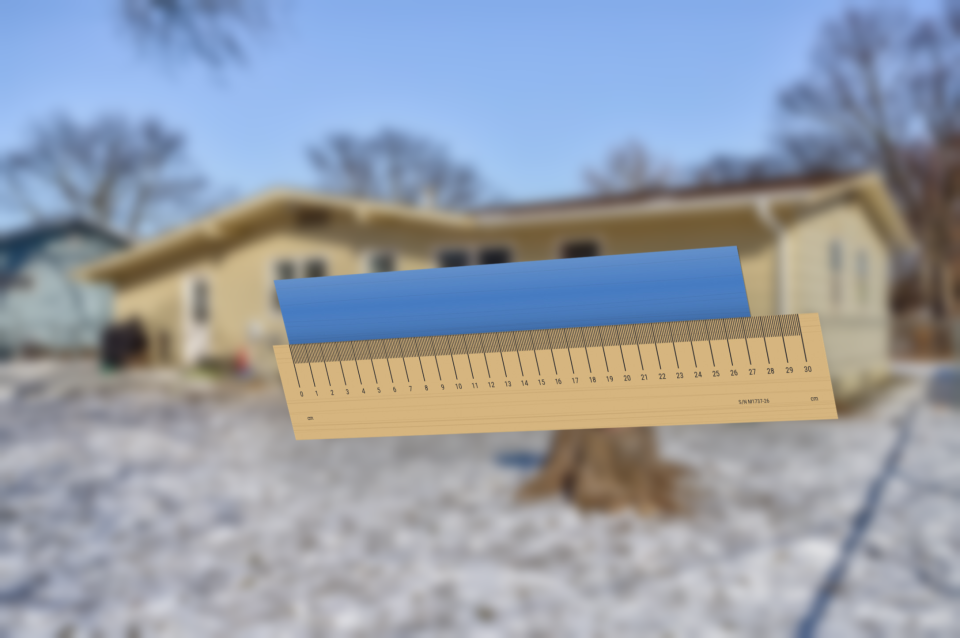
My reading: 27.5 cm
